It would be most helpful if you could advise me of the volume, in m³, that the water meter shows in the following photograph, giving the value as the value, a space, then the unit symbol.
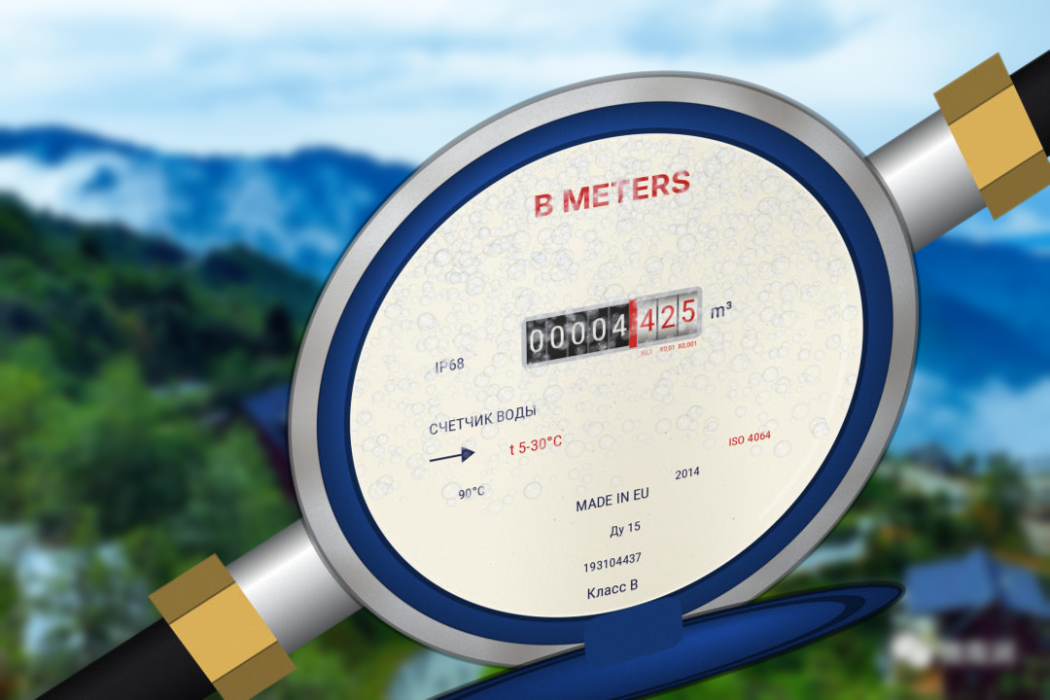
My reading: 4.425 m³
